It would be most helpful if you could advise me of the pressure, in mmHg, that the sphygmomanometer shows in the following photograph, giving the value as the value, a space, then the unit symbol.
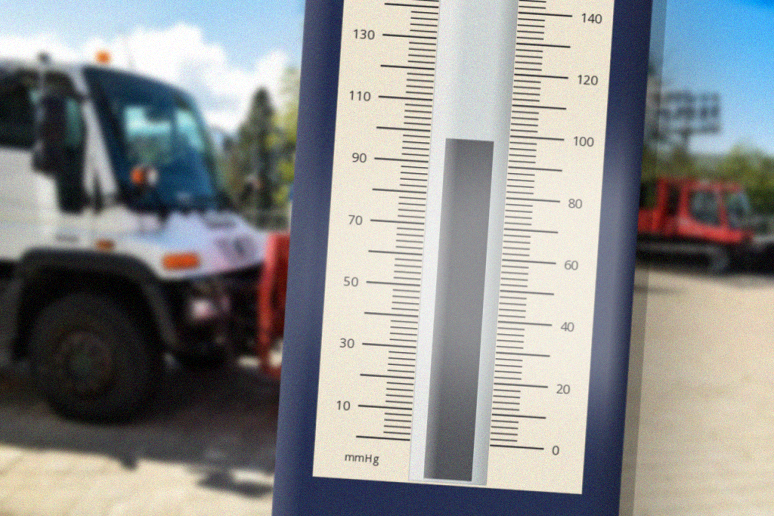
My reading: 98 mmHg
